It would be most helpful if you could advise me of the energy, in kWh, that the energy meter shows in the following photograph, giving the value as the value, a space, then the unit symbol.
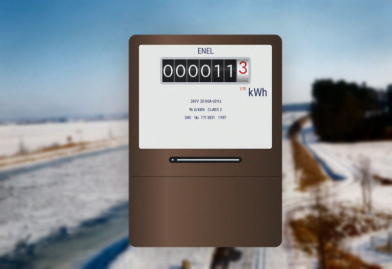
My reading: 11.3 kWh
